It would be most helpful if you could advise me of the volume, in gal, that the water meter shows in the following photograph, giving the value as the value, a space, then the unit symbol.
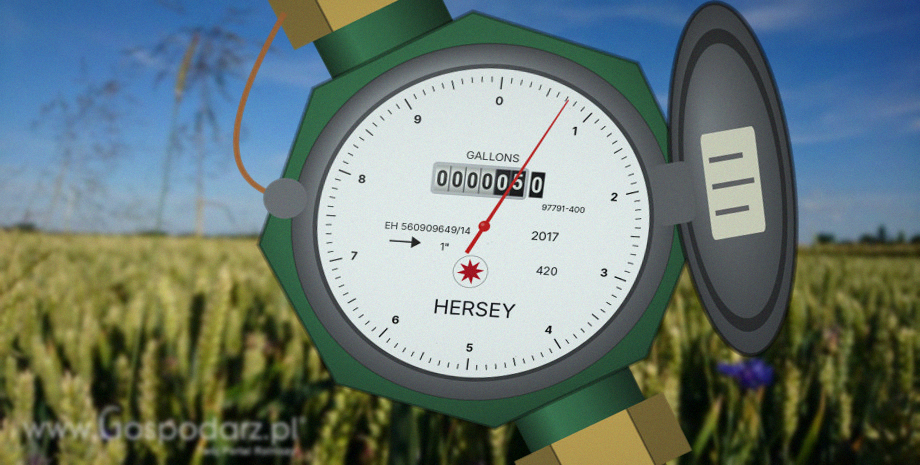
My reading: 50.7 gal
